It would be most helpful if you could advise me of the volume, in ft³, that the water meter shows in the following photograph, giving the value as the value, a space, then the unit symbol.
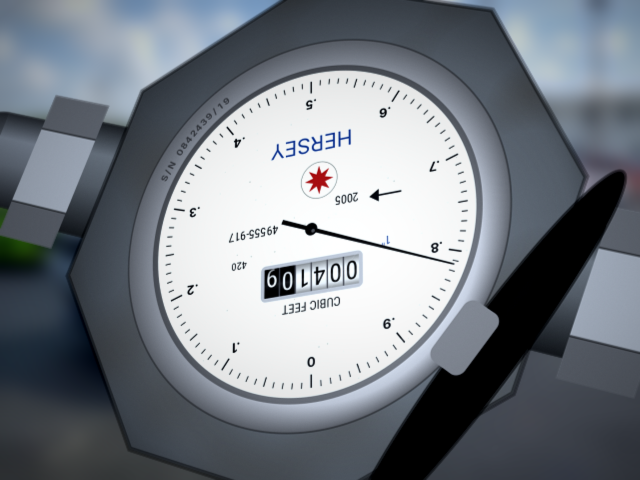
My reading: 4108.81 ft³
